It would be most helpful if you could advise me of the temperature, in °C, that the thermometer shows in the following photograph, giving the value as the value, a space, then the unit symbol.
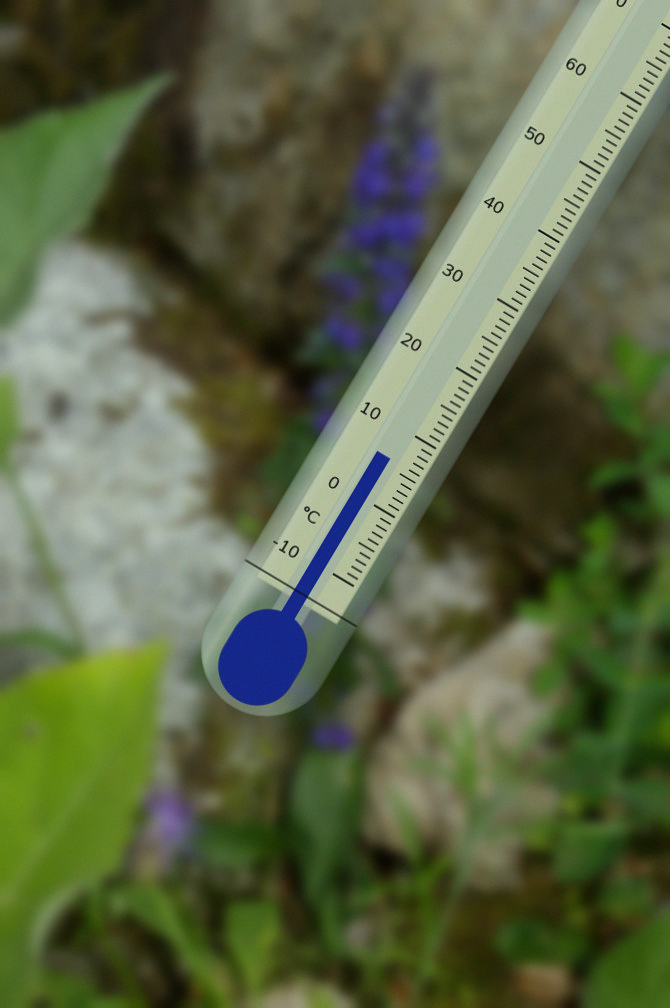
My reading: 6 °C
